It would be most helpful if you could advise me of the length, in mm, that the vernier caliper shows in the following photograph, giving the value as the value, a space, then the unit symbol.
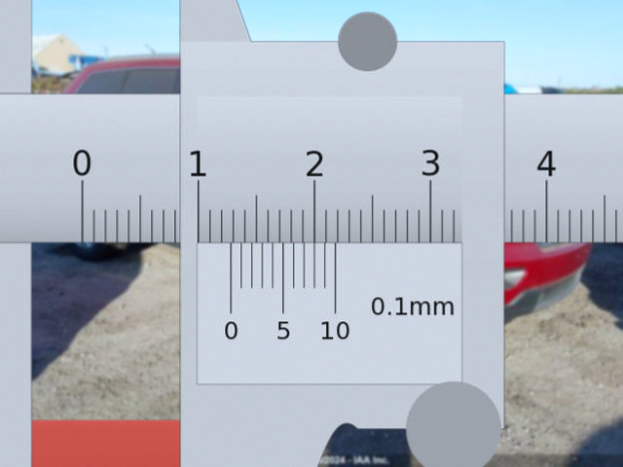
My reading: 12.8 mm
